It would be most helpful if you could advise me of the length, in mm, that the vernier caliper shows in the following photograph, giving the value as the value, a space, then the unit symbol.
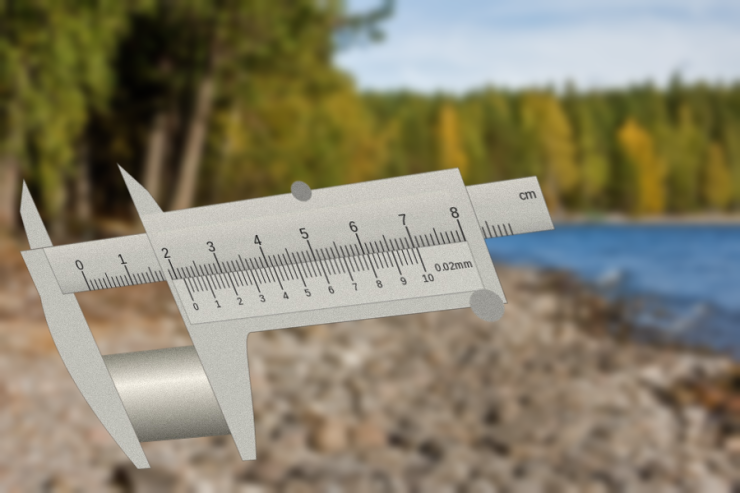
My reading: 21.5 mm
